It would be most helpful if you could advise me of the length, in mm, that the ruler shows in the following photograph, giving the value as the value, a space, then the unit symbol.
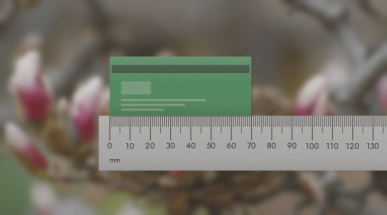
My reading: 70 mm
